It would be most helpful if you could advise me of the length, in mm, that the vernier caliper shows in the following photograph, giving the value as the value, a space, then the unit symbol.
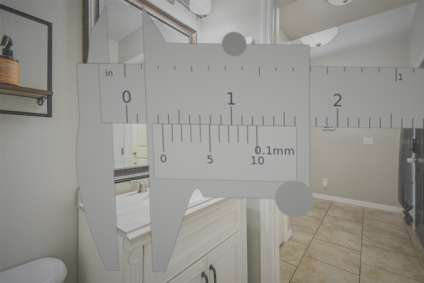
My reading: 3.4 mm
